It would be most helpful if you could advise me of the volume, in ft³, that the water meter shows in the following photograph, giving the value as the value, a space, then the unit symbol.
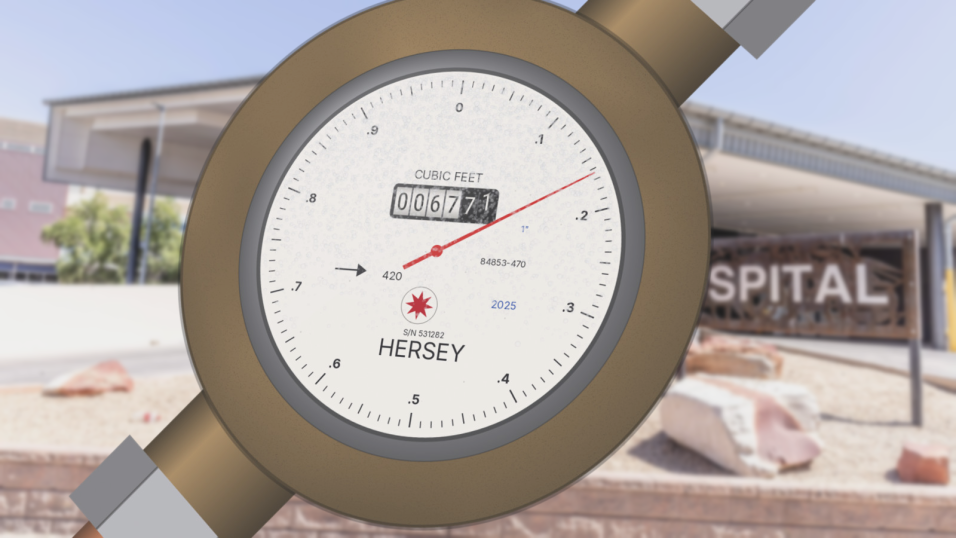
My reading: 6771.16 ft³
